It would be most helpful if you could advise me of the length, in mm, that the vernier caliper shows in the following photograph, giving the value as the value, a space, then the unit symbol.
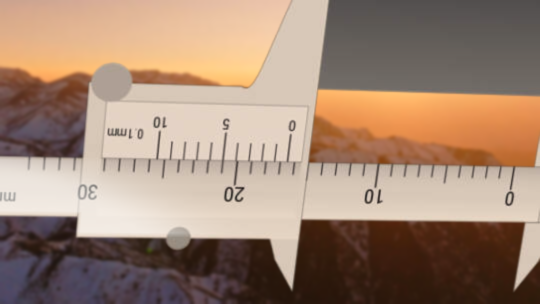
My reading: 16.5 mm
